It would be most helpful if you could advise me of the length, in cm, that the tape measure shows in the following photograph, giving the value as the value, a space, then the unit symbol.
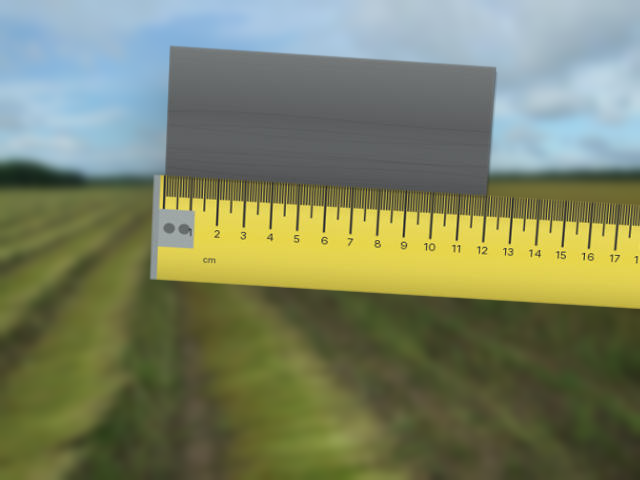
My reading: 12 cm
